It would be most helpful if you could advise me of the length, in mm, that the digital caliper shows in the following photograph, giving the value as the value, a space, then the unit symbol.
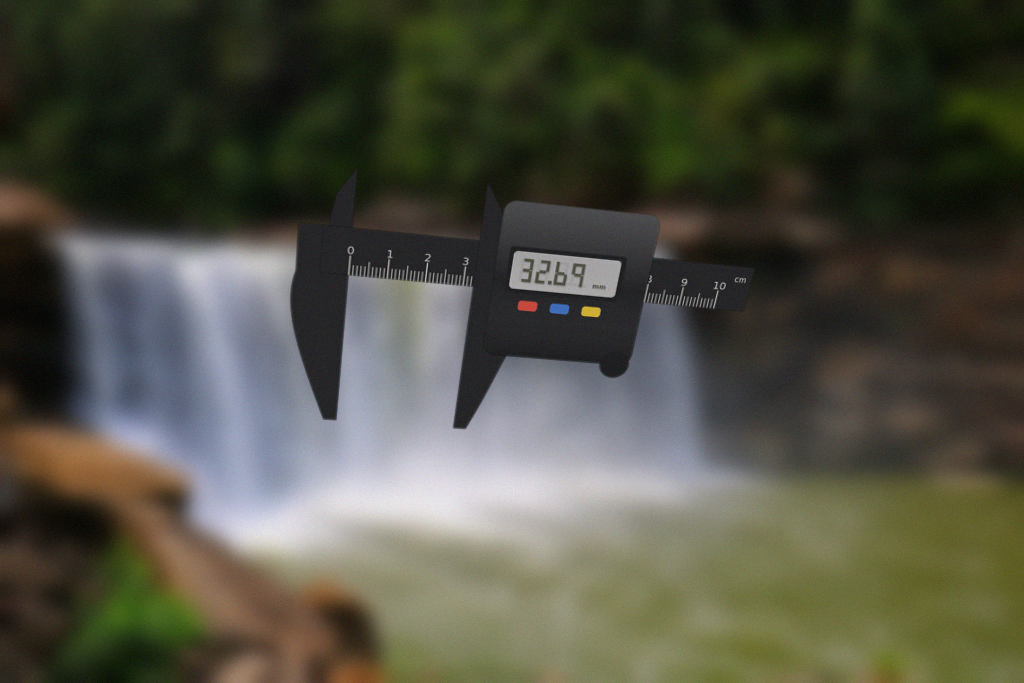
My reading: 32.69 mm
